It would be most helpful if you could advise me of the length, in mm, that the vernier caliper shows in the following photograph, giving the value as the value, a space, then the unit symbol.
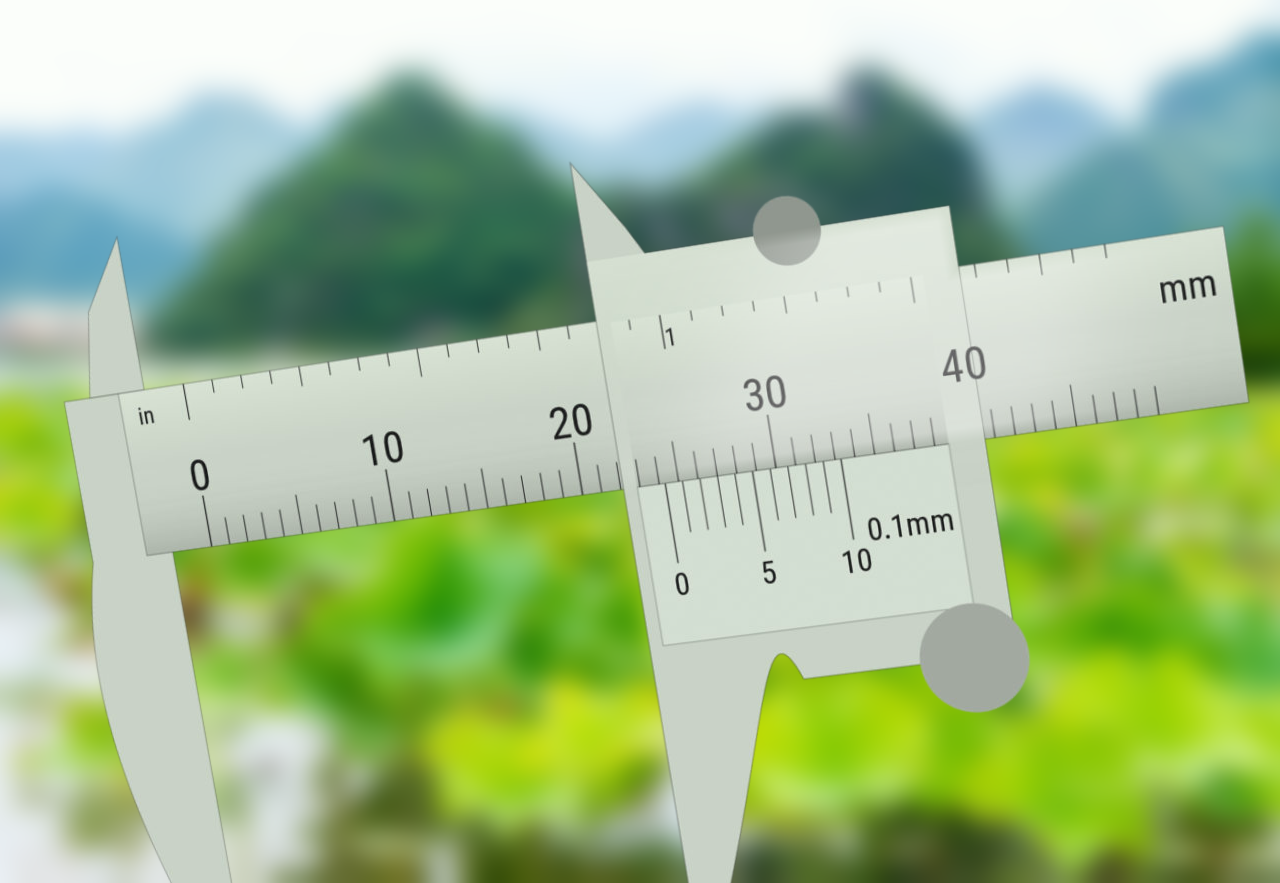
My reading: 24.3 mm
